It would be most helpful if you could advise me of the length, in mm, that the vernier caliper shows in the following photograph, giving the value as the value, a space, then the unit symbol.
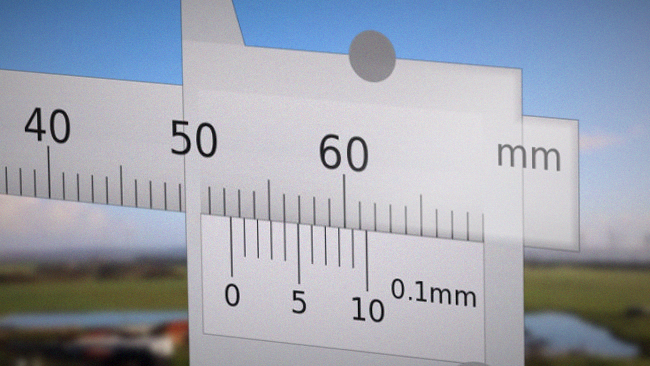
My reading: 52.4 mm
